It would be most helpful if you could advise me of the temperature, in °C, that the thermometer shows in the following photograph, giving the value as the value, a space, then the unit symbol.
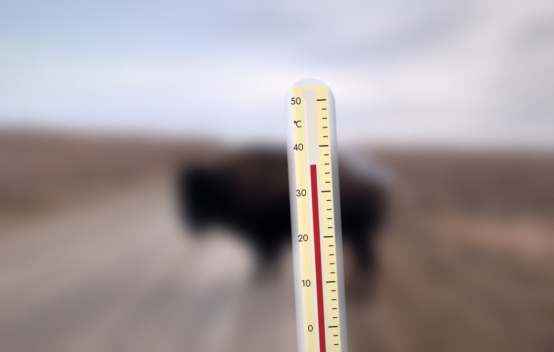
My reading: 36 °C
